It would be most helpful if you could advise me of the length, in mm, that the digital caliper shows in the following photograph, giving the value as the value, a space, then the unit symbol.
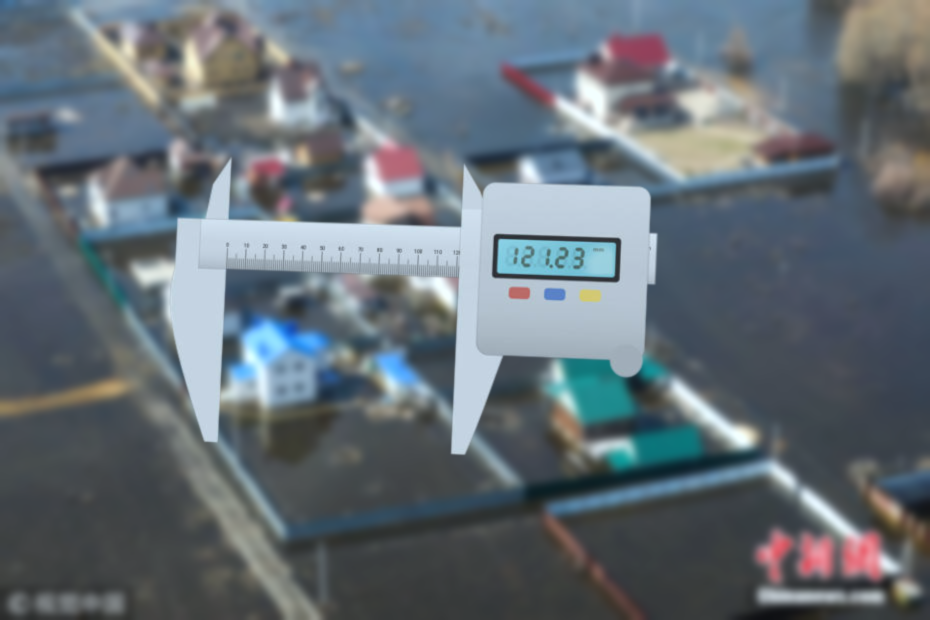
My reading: 121.23 mm
